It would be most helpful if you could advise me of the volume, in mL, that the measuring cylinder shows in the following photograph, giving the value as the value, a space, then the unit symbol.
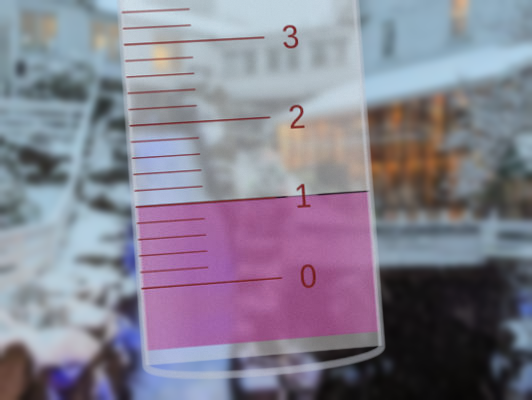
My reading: 1 mL
